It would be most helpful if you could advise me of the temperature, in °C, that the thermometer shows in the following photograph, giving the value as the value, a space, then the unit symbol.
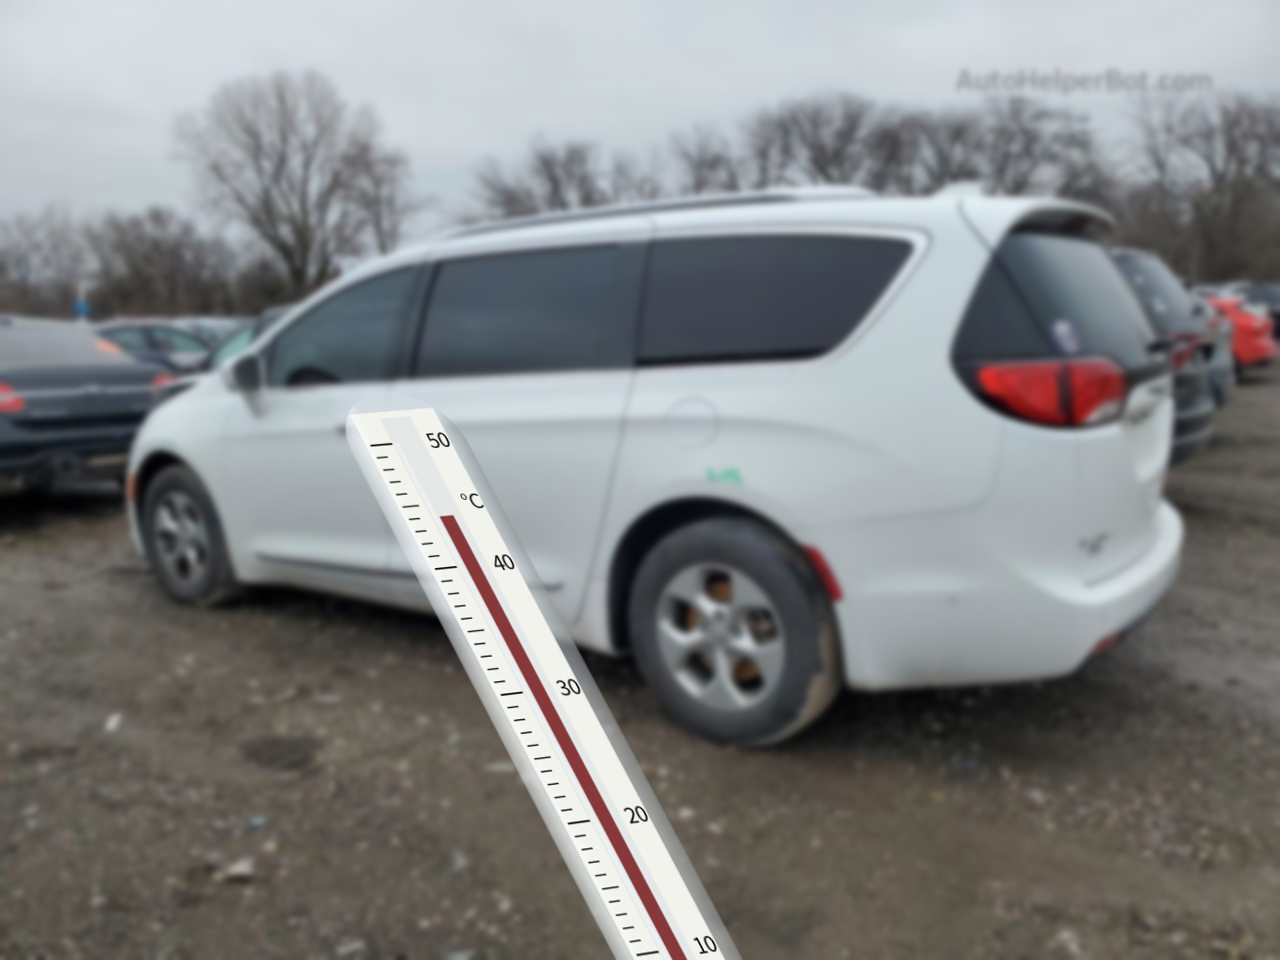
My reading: 44 °C
